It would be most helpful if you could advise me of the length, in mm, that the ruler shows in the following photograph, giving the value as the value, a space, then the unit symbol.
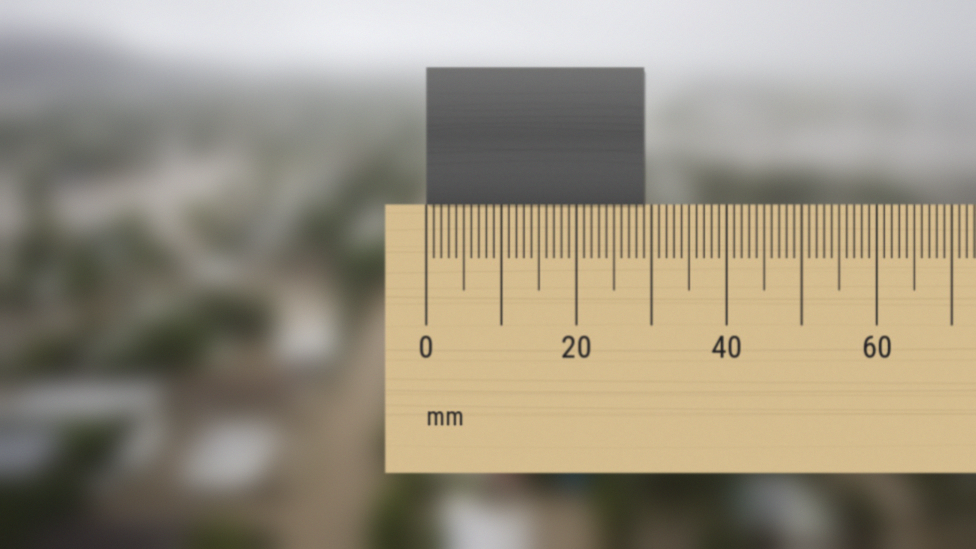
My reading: 29 mm
